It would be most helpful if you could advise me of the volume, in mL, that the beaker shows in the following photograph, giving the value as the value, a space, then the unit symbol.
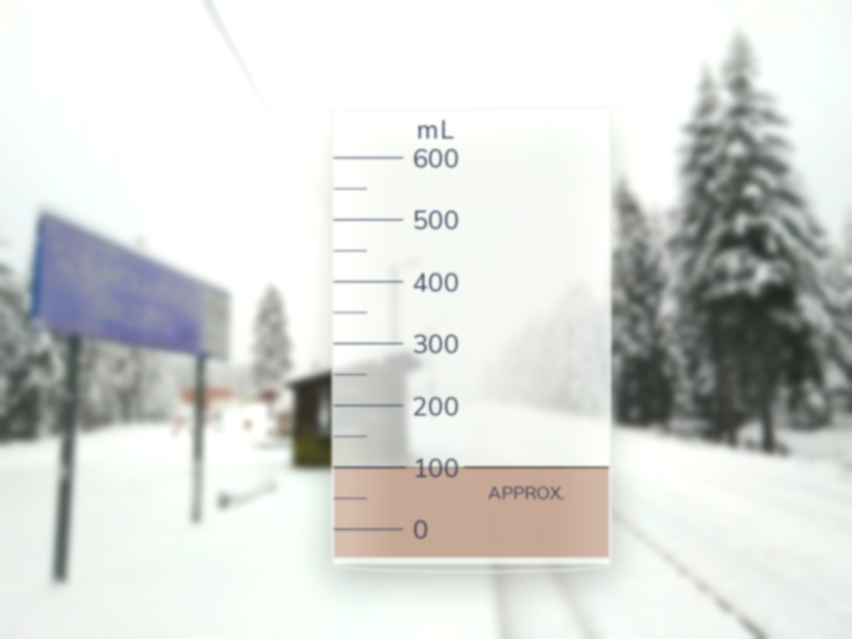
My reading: 100 mL
